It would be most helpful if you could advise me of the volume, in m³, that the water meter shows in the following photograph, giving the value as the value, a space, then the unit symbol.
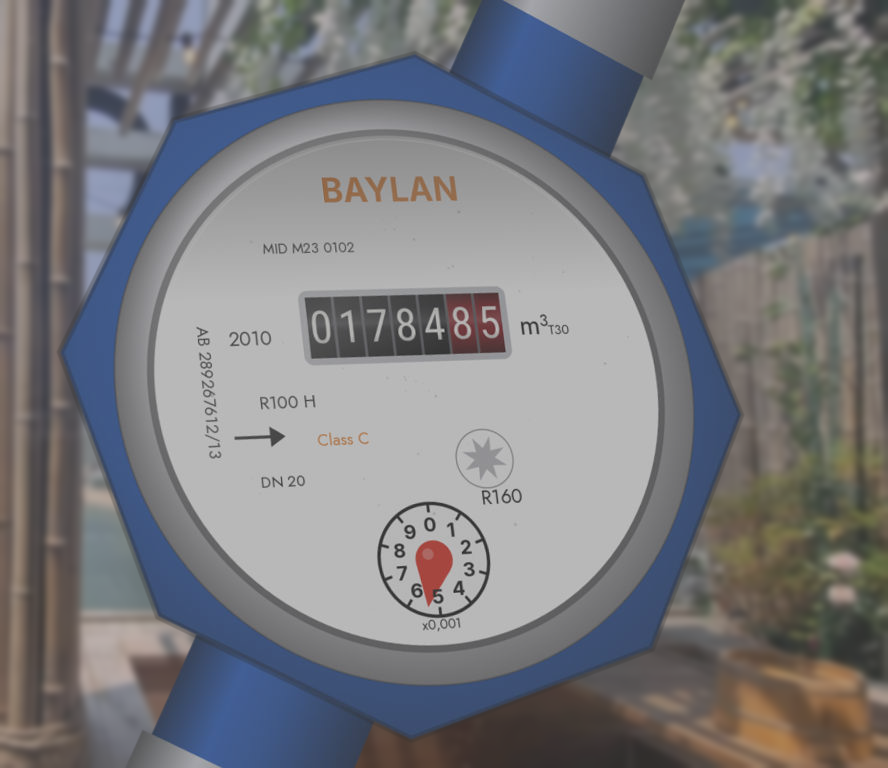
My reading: 1784.855 m³
